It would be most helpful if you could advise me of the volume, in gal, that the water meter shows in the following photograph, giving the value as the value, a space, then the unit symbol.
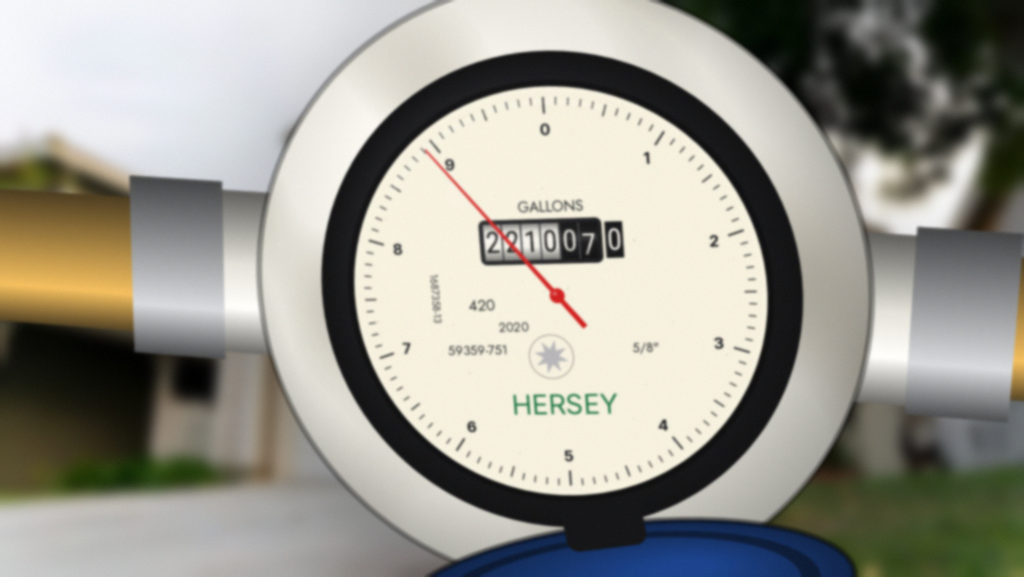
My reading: 2210068.9 gal
